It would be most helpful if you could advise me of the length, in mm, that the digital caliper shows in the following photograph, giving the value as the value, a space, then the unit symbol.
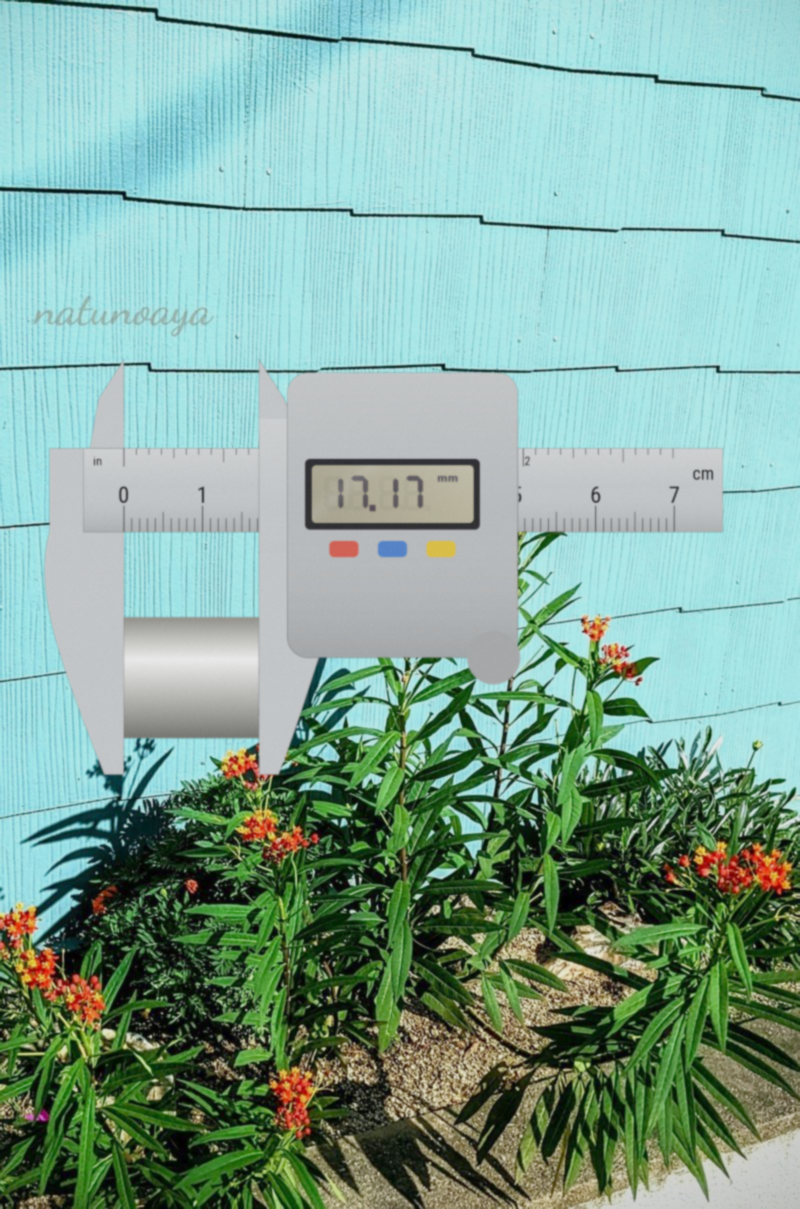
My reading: 17.17 mm
